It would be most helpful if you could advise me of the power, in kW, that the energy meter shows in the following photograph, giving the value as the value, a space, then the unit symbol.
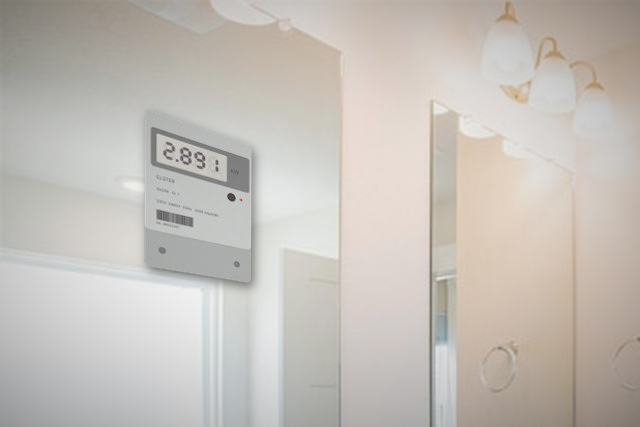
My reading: 2.891 kW
